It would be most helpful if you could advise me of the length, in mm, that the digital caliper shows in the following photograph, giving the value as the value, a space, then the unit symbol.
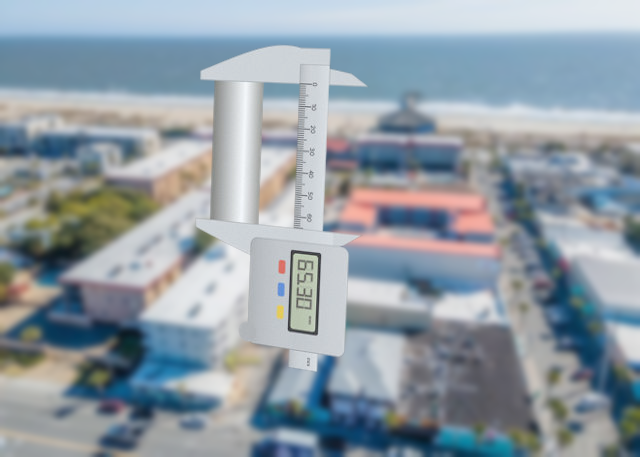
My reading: 65.30 mm
